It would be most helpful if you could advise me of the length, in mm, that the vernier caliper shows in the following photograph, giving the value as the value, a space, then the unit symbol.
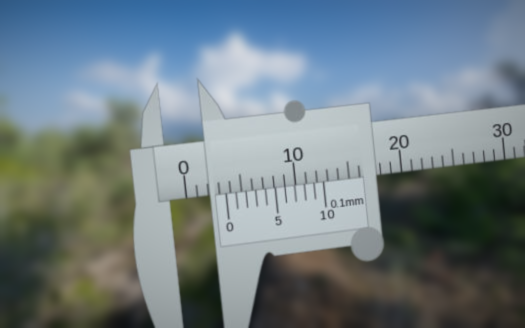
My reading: 3.6 mm
